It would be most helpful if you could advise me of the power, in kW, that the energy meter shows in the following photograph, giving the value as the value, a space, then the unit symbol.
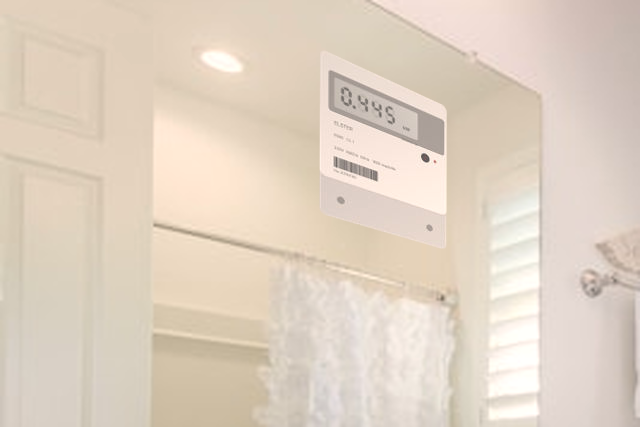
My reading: 0.445 kW
